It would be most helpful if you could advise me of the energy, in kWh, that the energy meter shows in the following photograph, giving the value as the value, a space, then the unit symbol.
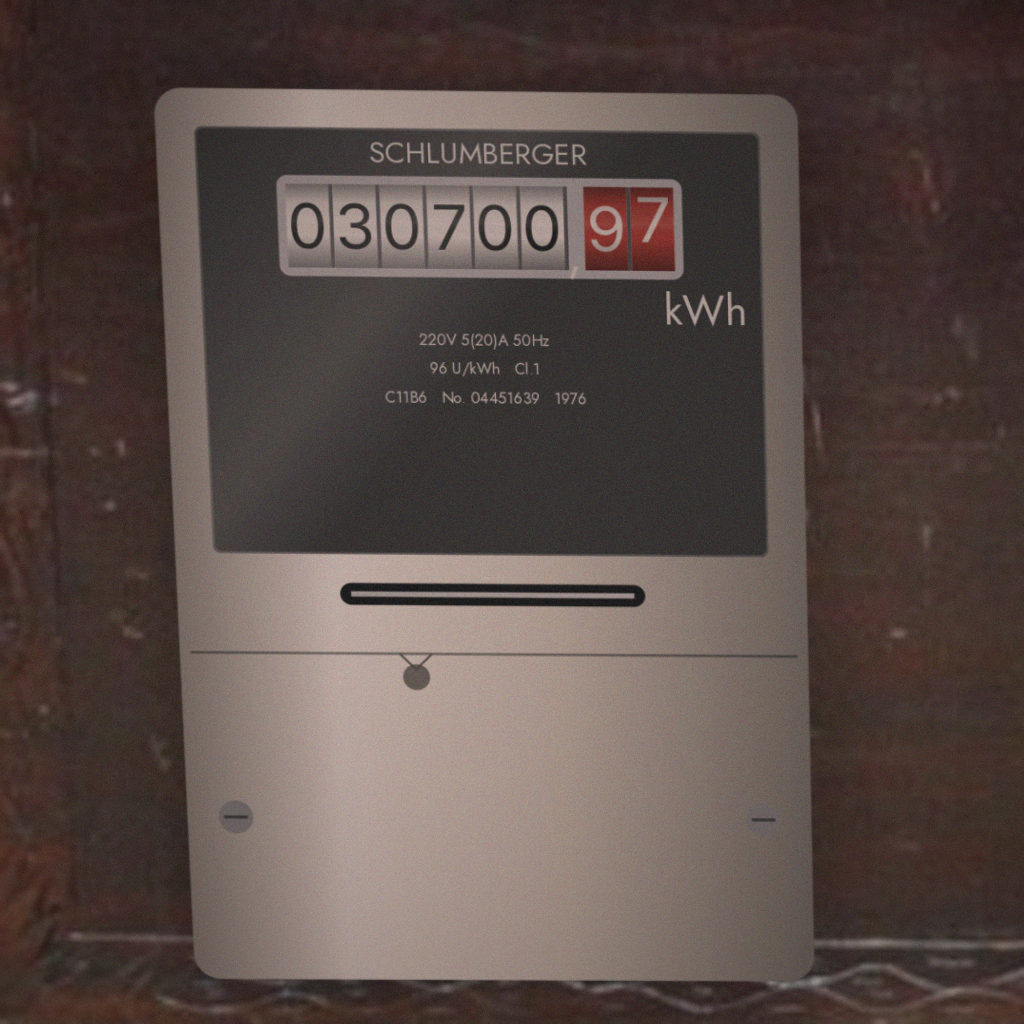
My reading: 30700.97 kWh
